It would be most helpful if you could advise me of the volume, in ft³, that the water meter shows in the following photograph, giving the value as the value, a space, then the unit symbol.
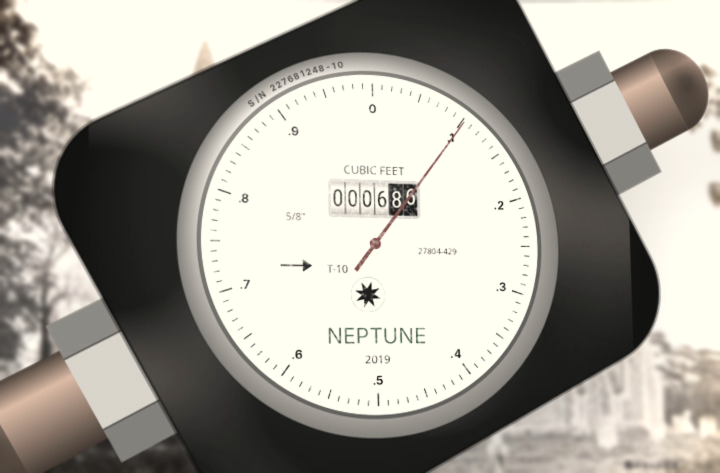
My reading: 686.10 ft³
